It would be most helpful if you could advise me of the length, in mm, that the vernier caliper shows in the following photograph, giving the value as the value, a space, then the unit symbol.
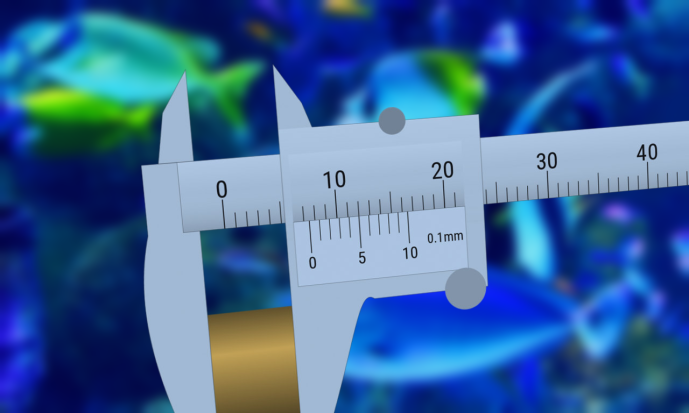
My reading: 7.5 mm
